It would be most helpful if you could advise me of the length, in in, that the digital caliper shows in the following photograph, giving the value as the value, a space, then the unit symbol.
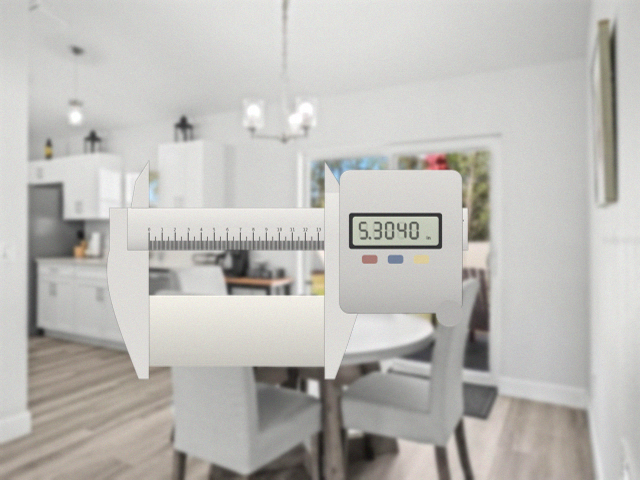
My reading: 5.3040 in
